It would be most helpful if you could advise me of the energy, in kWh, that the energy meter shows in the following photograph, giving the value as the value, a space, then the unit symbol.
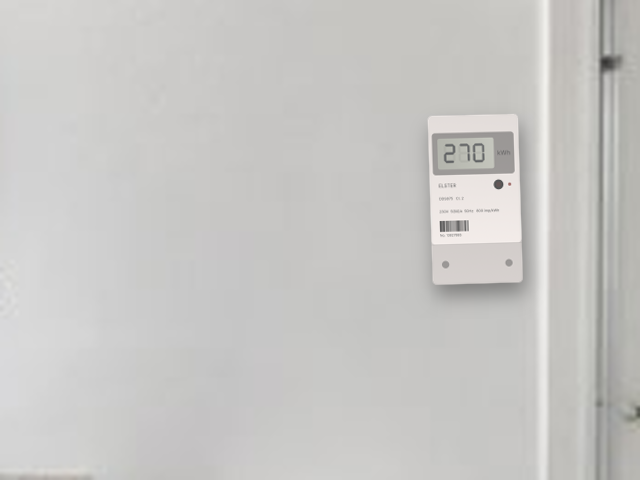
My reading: 270 kWh
